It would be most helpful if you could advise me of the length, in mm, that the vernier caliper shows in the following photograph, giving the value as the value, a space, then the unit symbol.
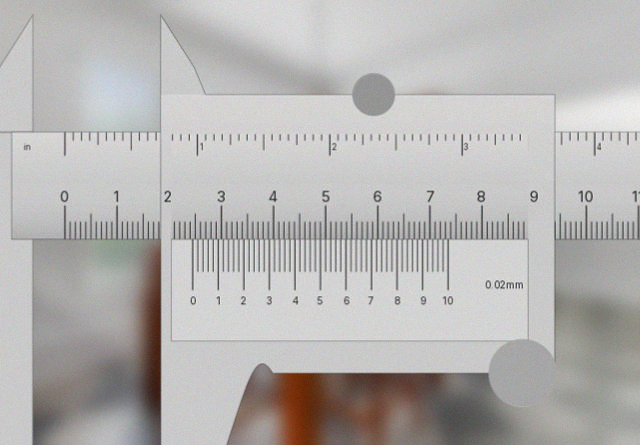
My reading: 24.5 mm
